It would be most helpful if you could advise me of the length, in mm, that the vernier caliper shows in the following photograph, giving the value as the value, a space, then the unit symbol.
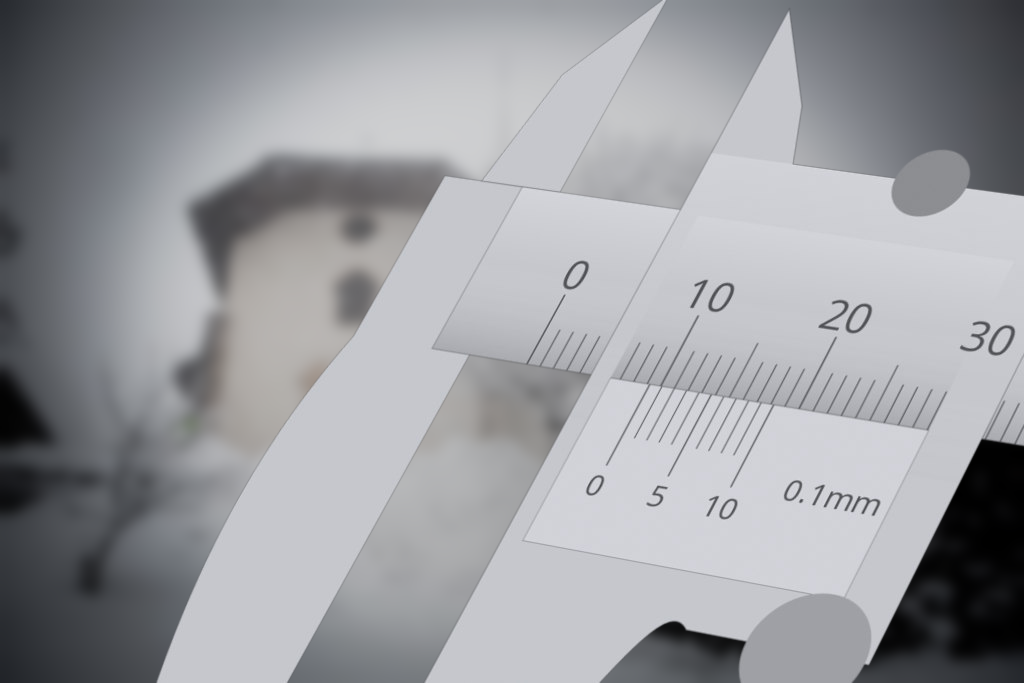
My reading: 9.2 mm
